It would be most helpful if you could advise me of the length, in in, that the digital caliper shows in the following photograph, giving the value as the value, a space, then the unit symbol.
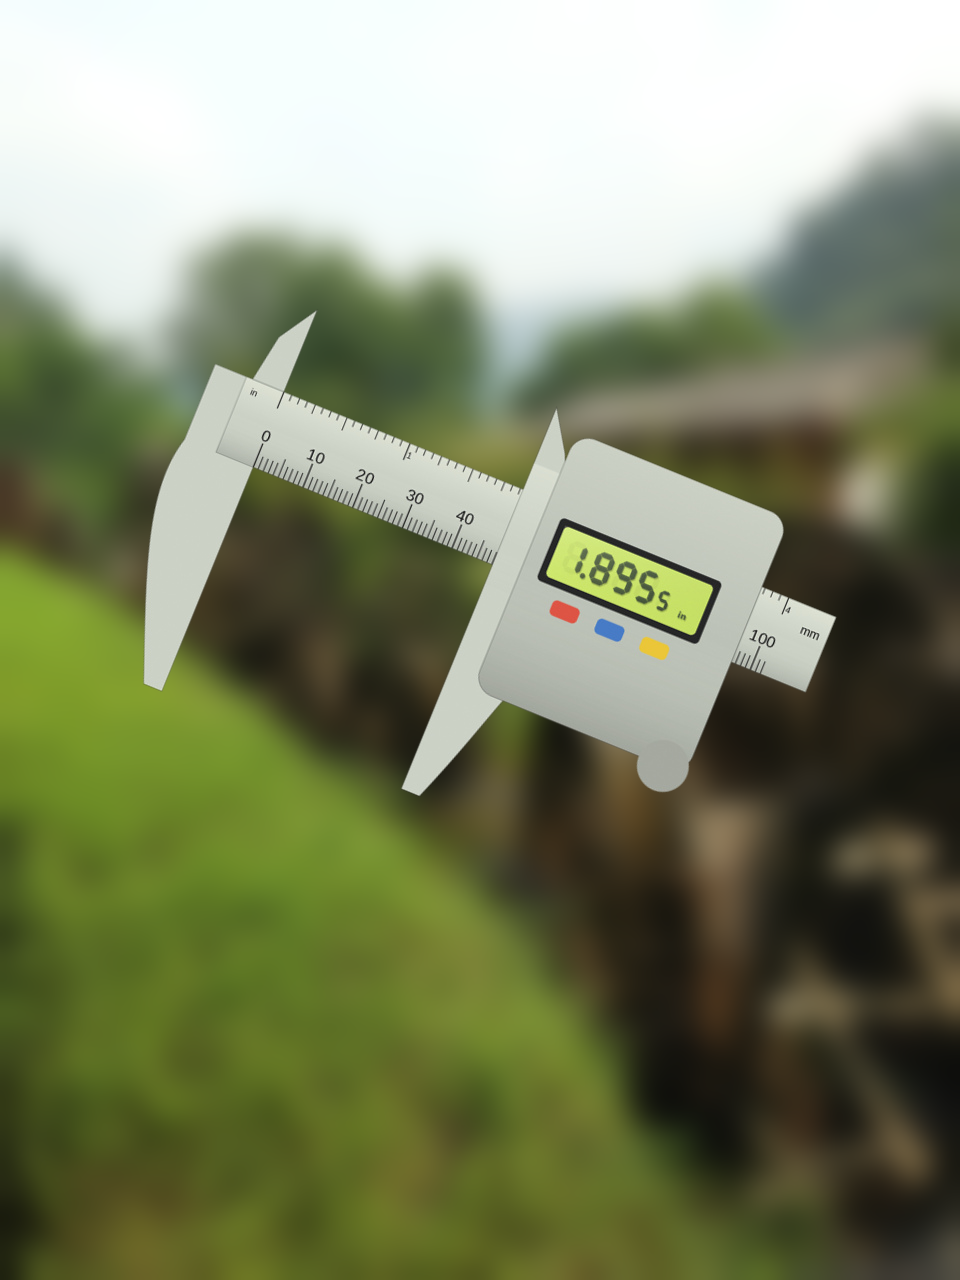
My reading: 1.8955 in
